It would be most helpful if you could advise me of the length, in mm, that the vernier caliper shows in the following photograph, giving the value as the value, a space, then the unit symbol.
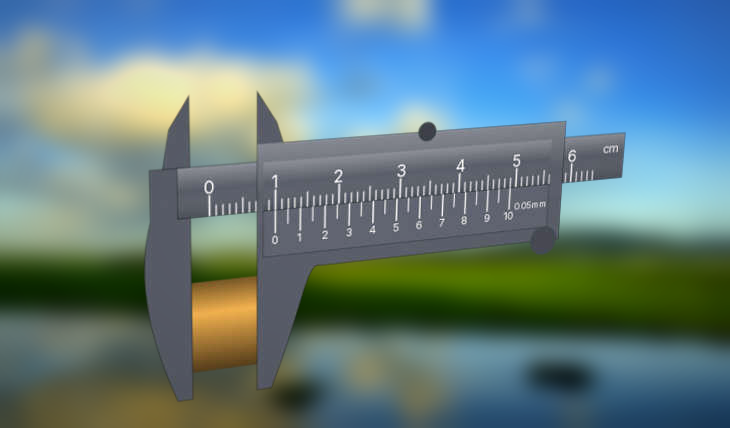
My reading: 10.0 mm
